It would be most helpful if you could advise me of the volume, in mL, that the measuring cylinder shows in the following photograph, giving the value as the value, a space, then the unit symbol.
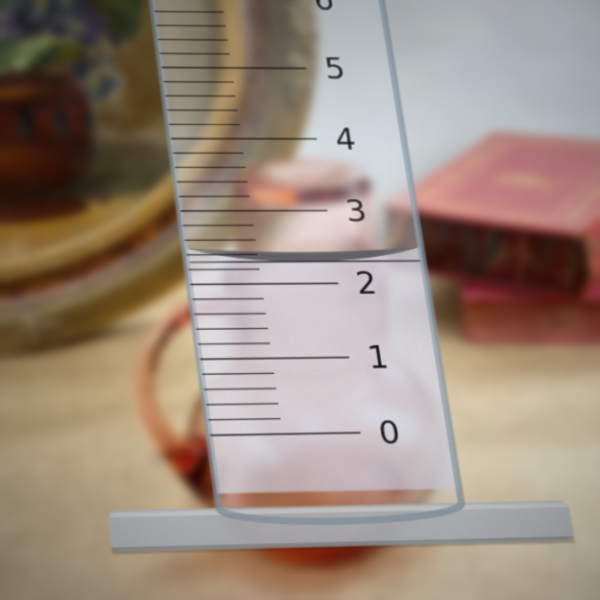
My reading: 2.3 mL
